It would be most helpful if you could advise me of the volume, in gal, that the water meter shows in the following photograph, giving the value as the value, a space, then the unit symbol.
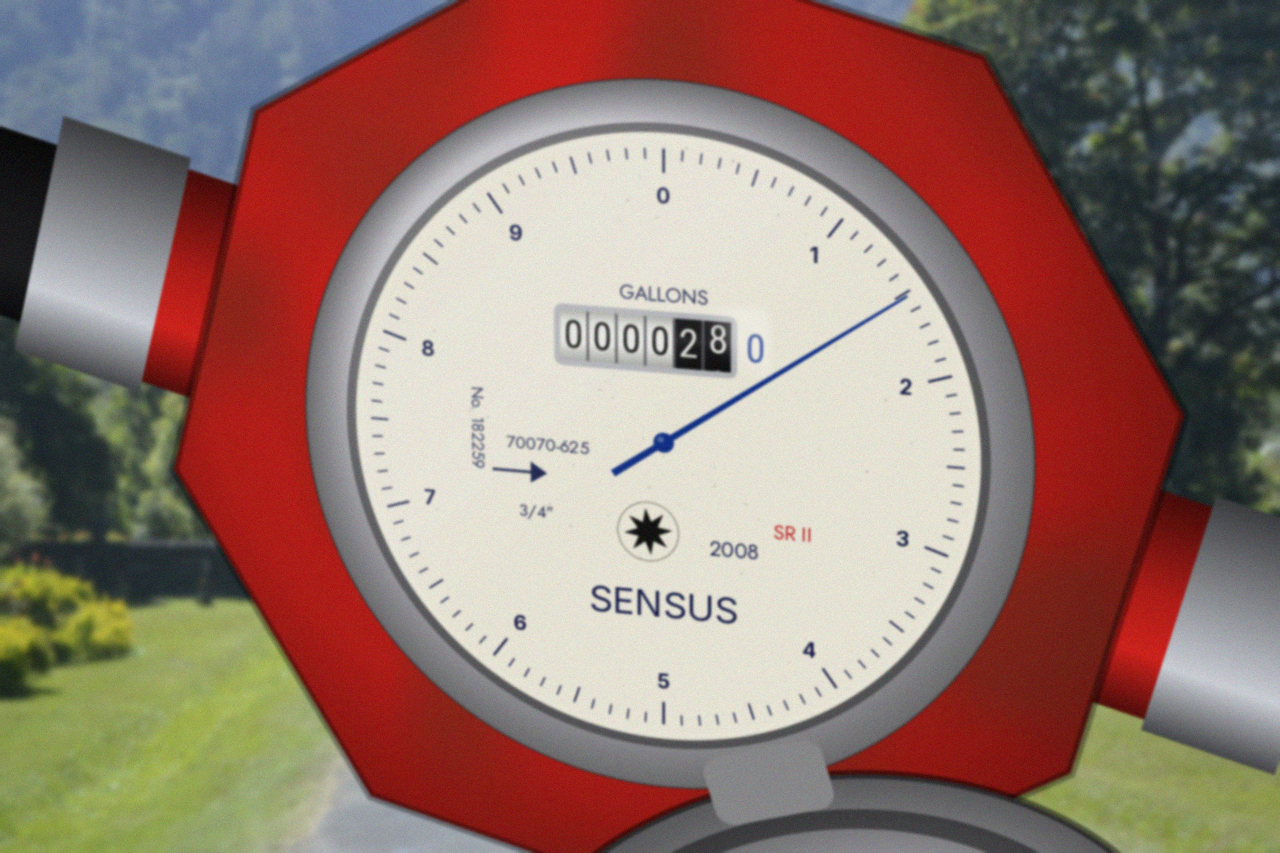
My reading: 281.5 gal
